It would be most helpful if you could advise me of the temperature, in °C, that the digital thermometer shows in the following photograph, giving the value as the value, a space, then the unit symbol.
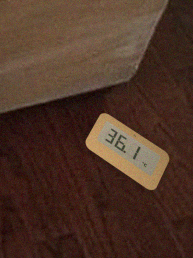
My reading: 36.1 °C
